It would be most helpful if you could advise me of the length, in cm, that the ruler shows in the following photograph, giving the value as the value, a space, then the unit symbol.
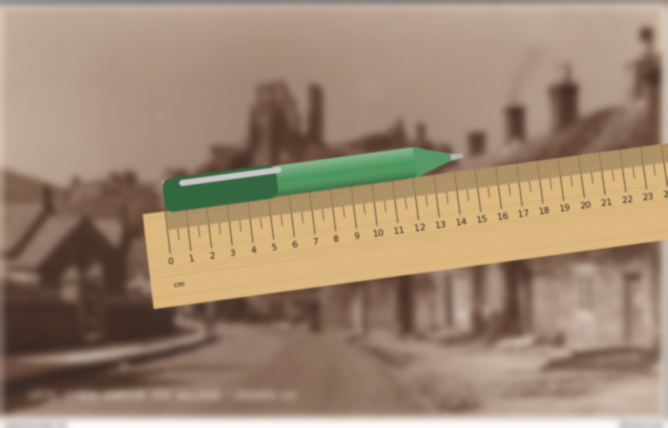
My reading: 14.5 cm
